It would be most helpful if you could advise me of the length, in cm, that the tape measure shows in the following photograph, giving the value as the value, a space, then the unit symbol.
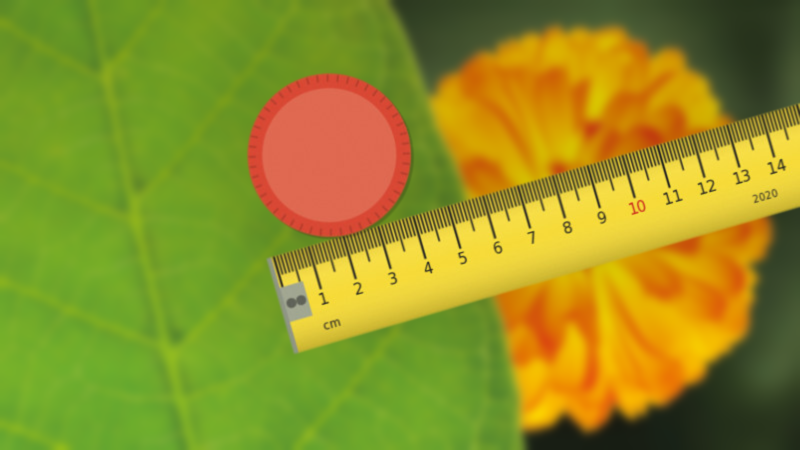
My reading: 4.5 cm
